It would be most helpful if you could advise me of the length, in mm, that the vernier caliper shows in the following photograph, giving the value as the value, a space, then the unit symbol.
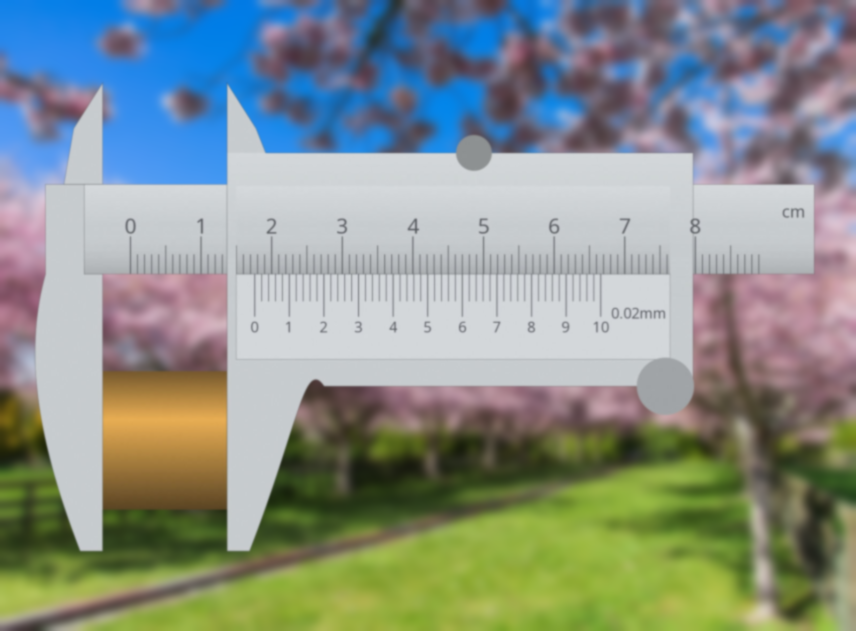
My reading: 17.6 mm
